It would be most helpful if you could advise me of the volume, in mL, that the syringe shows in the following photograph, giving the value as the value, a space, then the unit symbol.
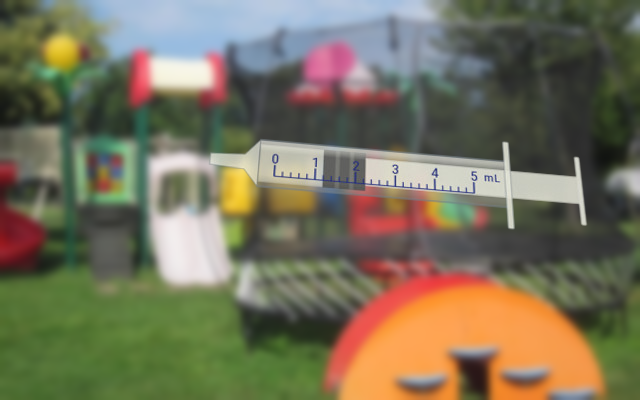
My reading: 1.2 mL
